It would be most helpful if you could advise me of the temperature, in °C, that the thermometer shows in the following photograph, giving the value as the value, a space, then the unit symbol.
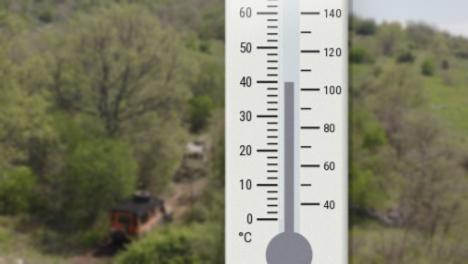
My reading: 40 °C
